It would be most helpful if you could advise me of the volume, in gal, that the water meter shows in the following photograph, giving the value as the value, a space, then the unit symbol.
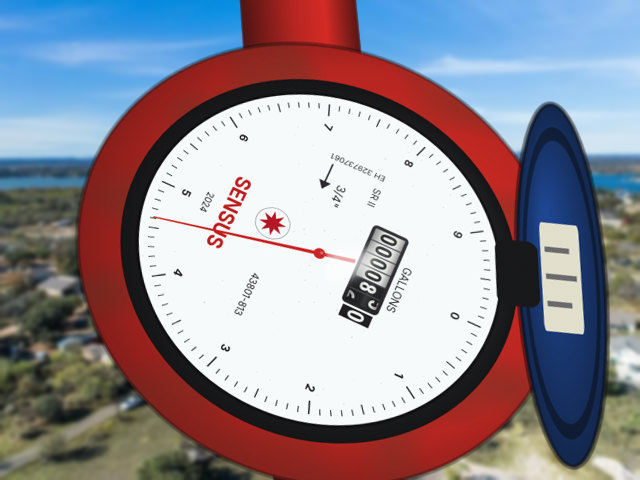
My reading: 854.6 gal
